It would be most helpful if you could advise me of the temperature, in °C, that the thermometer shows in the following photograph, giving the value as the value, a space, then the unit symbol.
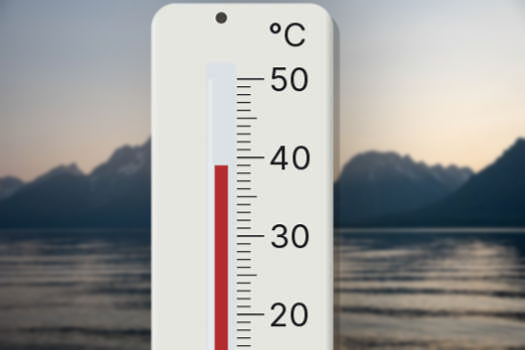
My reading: 39 °C
